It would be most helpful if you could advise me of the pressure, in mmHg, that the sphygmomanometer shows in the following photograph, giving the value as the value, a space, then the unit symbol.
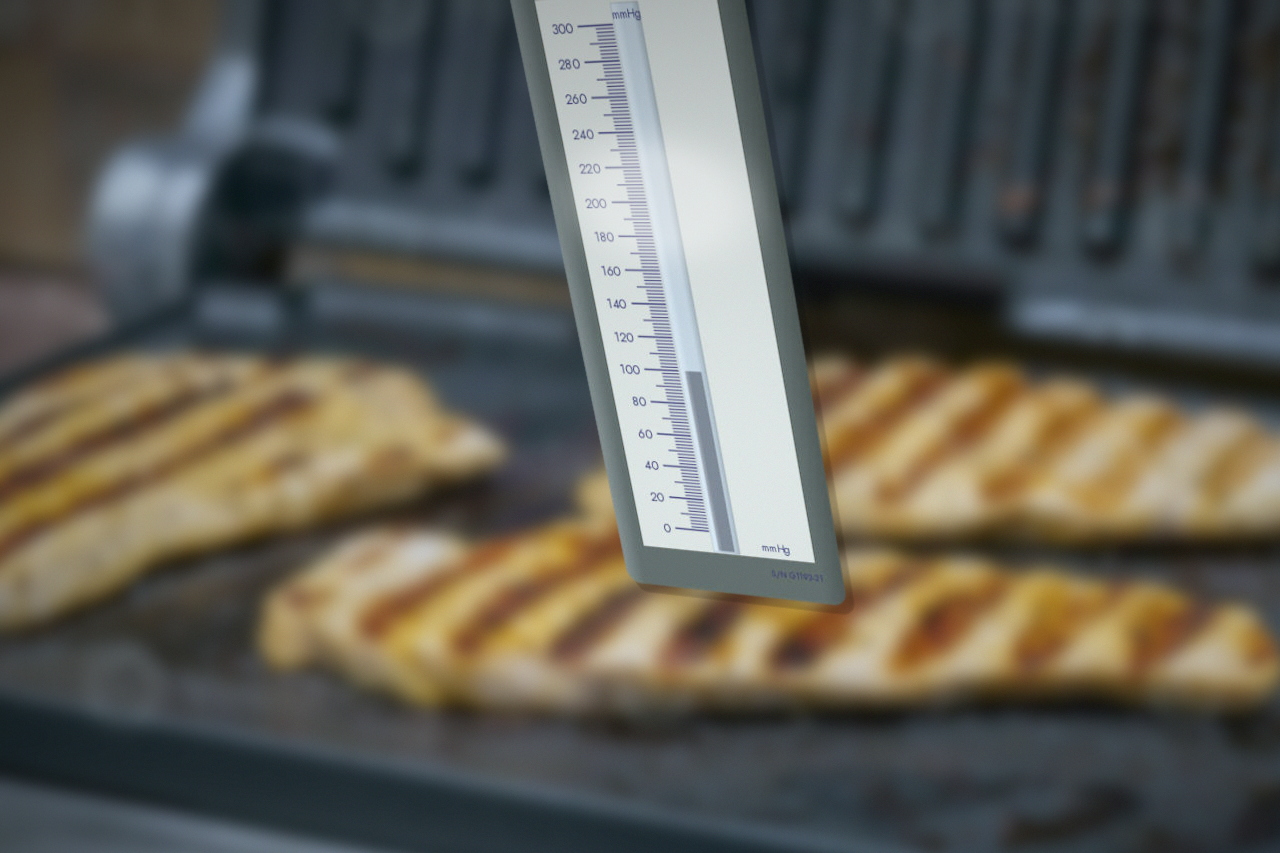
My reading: 100 mmHg
